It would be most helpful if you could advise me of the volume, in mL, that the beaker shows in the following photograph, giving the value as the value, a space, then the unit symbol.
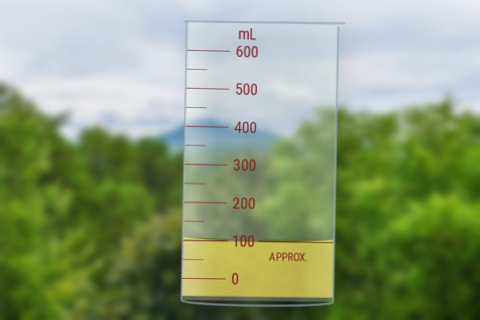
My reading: 100 mL
